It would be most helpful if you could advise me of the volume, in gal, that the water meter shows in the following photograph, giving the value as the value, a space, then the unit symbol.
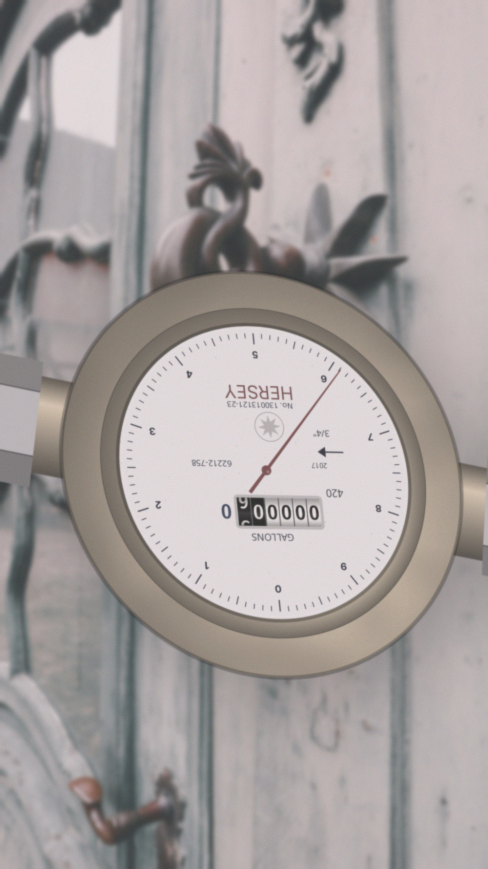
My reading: 56.1 gal
